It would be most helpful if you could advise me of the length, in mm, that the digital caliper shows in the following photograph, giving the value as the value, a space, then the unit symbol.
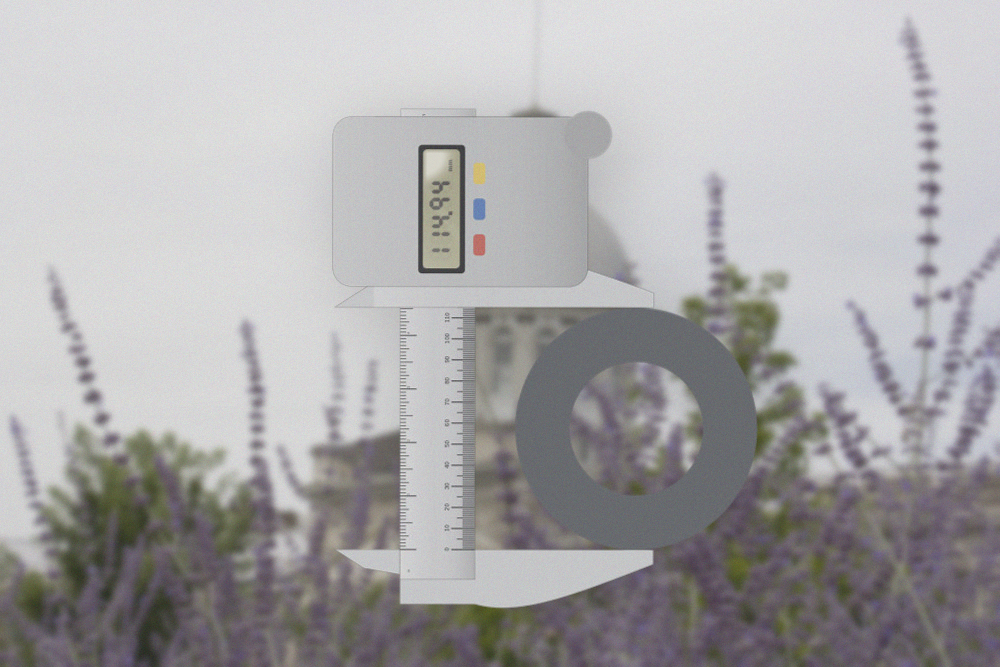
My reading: 114.94 mm
